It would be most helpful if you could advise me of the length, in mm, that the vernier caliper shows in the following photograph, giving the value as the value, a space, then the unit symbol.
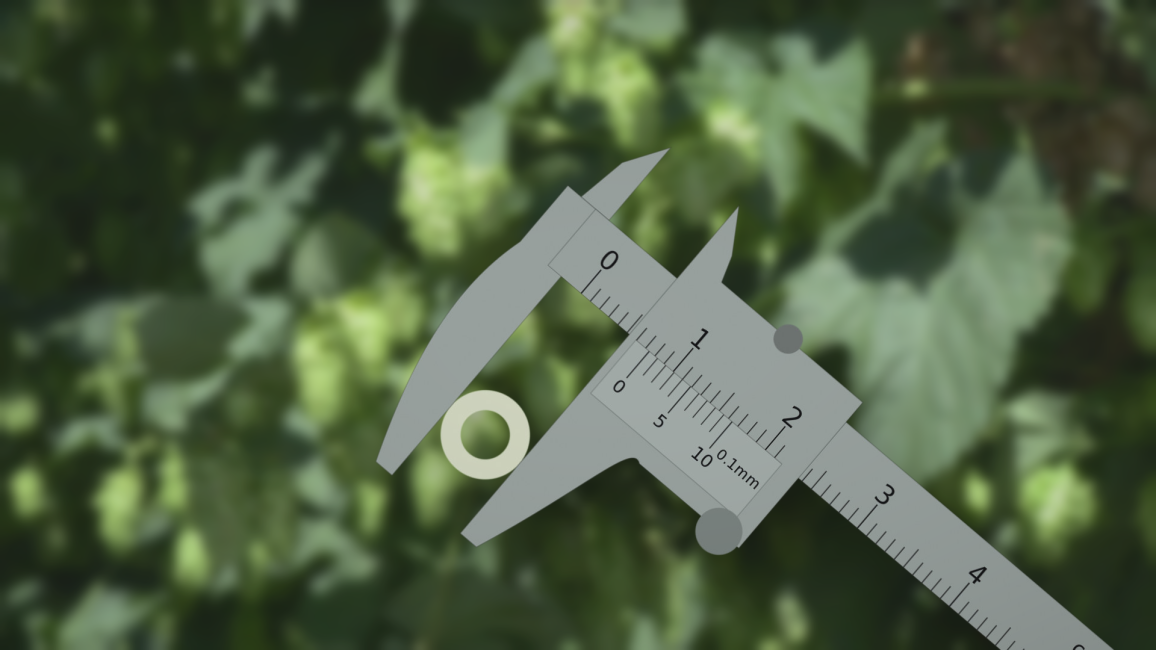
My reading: 7.4 mm
